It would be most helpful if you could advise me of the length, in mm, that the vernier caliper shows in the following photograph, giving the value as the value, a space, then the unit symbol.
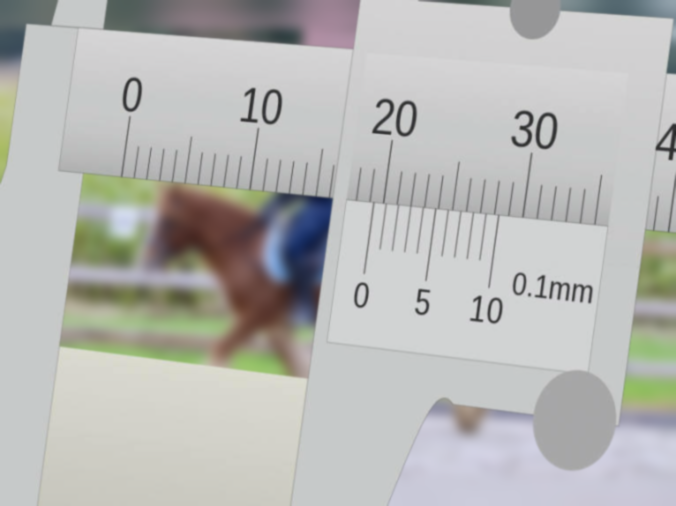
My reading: 19.3 mm
